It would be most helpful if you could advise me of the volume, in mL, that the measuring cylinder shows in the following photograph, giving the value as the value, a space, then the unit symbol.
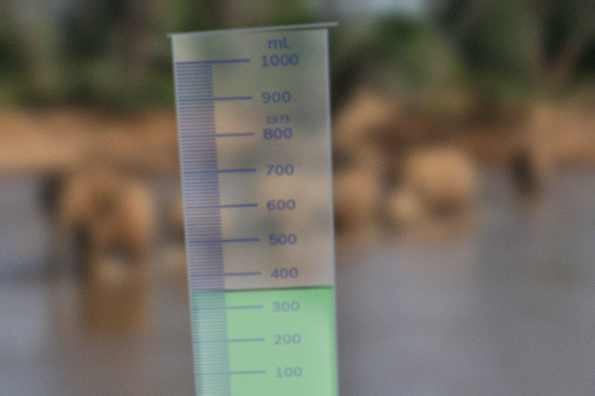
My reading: 350 mL
